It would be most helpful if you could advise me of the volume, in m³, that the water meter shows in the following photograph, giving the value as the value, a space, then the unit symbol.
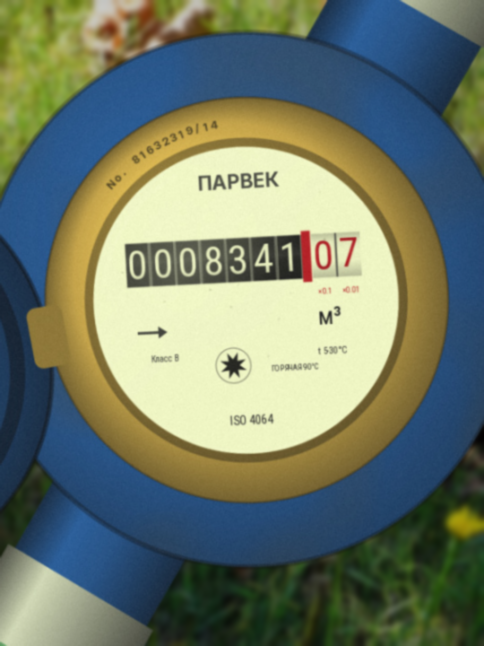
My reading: 8341.07 m³
